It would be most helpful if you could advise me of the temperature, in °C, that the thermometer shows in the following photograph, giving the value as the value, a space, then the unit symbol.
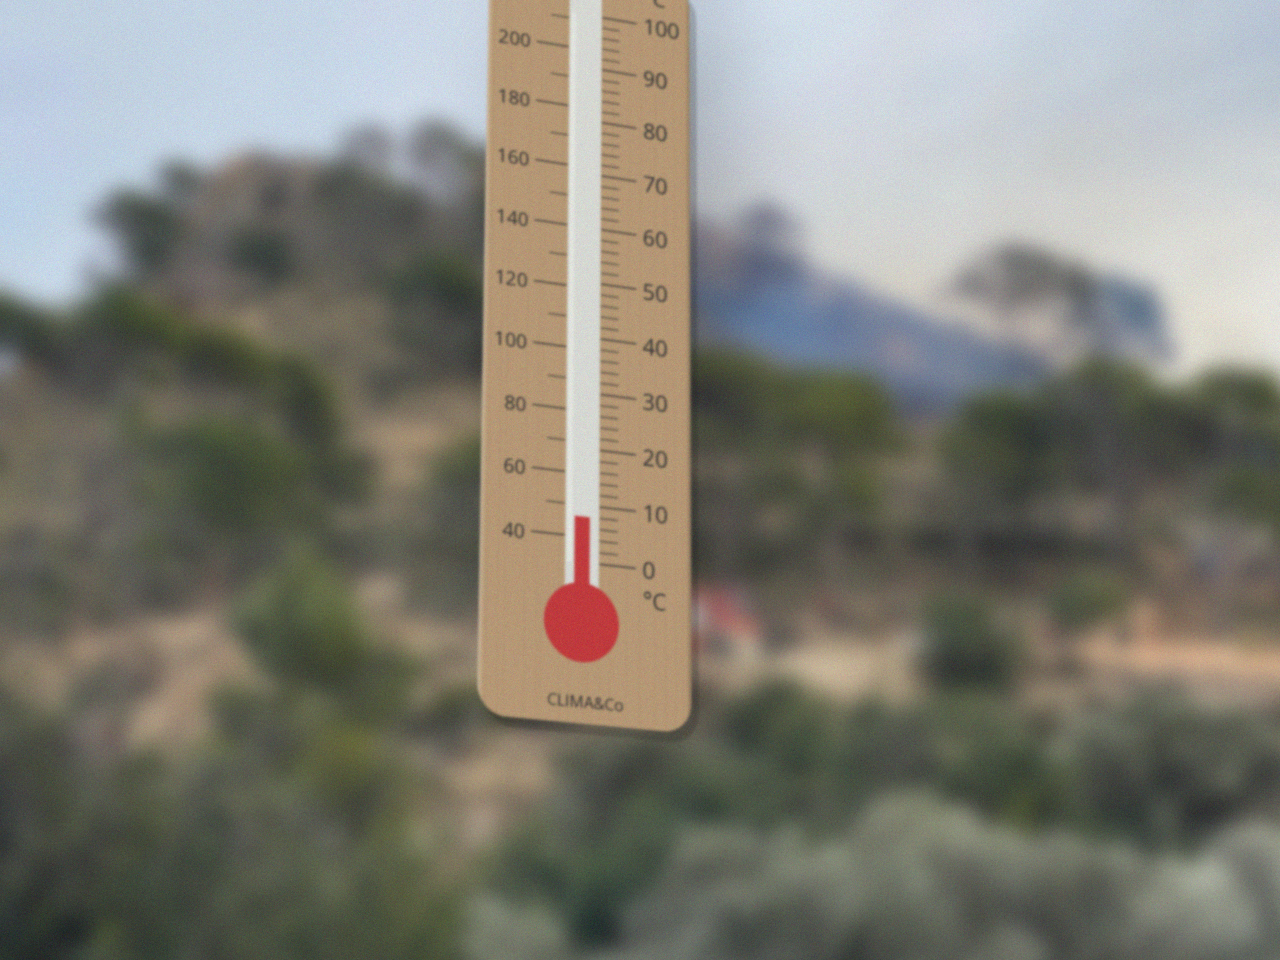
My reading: 8 °C
